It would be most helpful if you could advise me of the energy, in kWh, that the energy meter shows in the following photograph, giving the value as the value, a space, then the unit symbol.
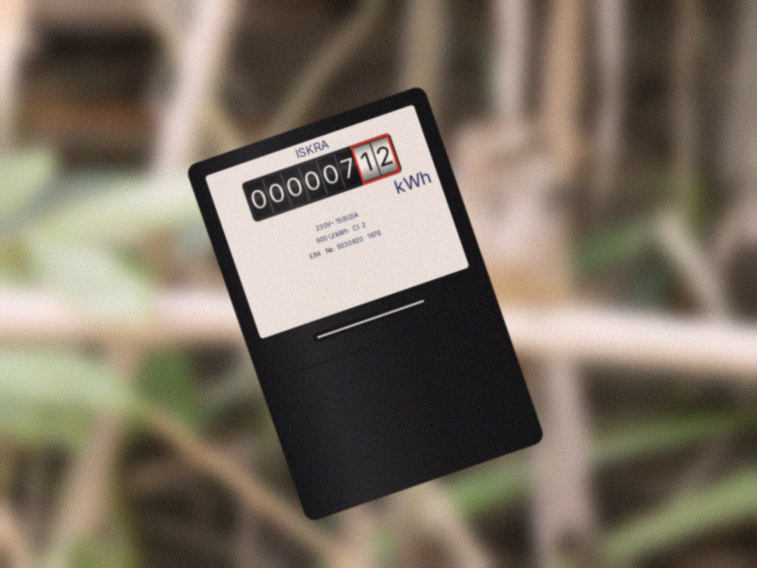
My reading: 7.12 kWh
